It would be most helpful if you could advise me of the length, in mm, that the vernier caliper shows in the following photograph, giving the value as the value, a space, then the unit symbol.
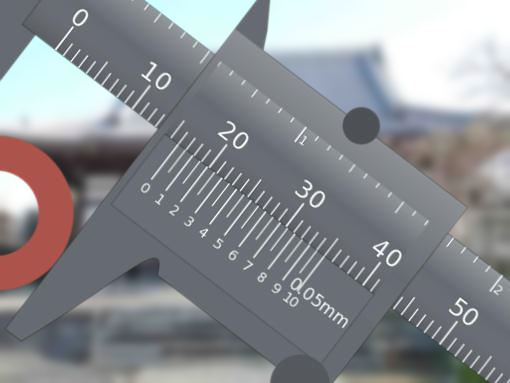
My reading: 16.0 mm
